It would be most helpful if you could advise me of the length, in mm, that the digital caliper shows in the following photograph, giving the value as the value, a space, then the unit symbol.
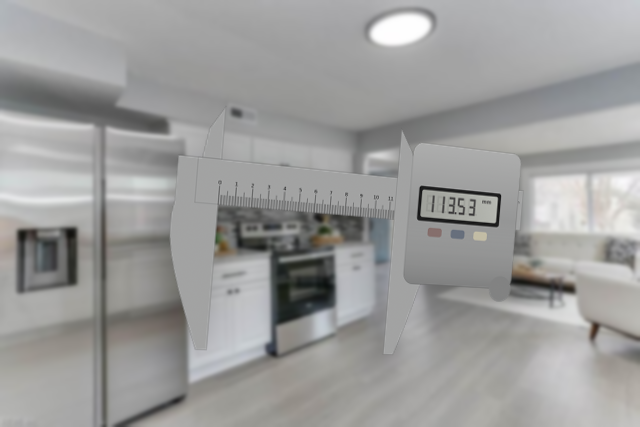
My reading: 113.53 mm
